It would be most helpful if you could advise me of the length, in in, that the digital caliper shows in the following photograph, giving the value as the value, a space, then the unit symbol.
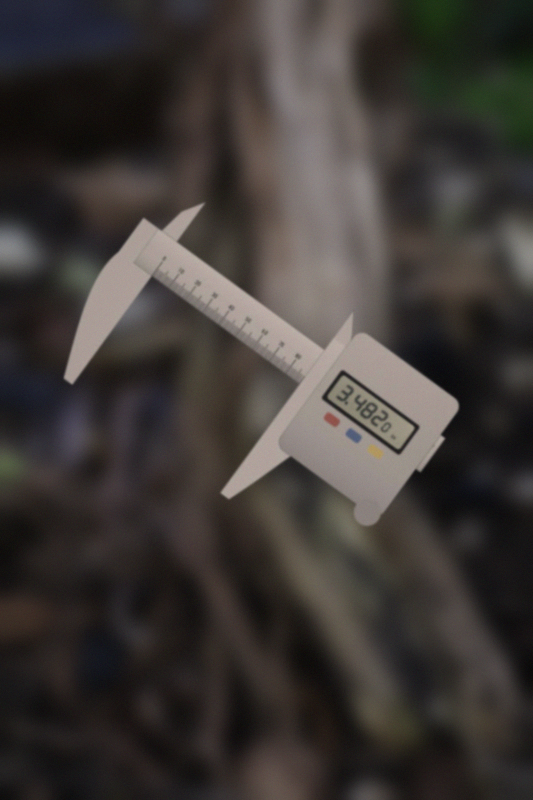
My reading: 3.4820 in
